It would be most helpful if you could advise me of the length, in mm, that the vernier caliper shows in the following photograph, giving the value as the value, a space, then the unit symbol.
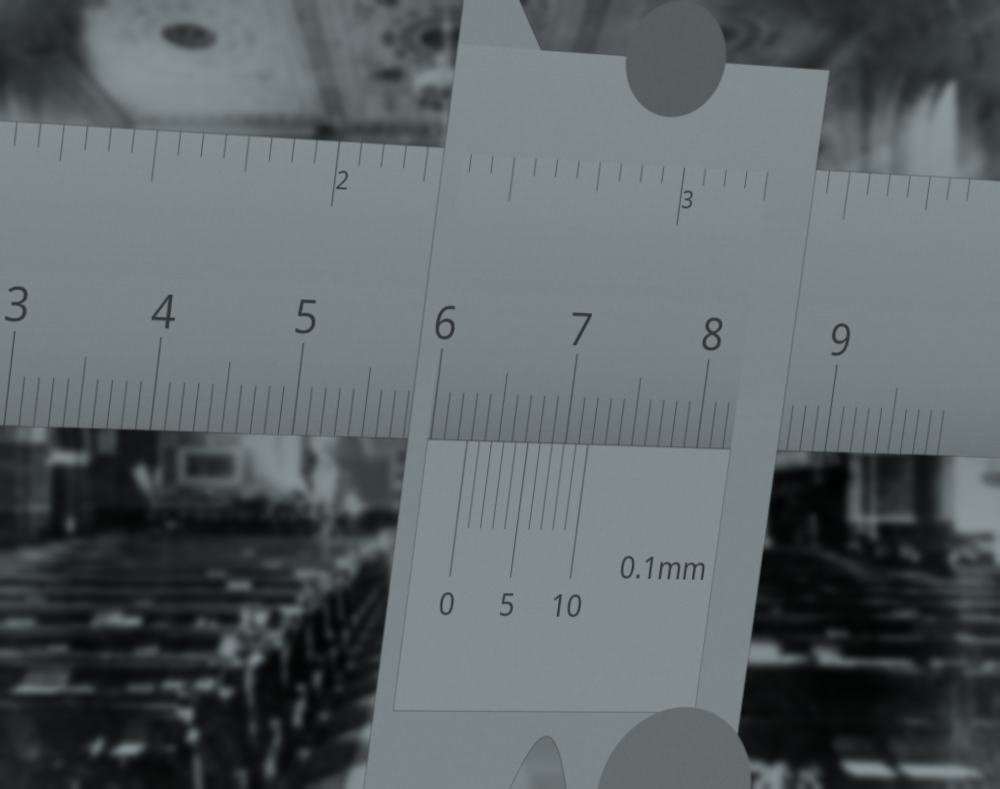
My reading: 62.7 mm
